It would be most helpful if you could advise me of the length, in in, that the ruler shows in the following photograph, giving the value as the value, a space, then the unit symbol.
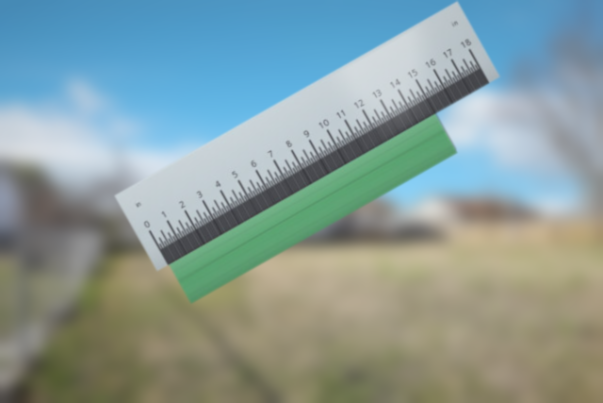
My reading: 15 in
